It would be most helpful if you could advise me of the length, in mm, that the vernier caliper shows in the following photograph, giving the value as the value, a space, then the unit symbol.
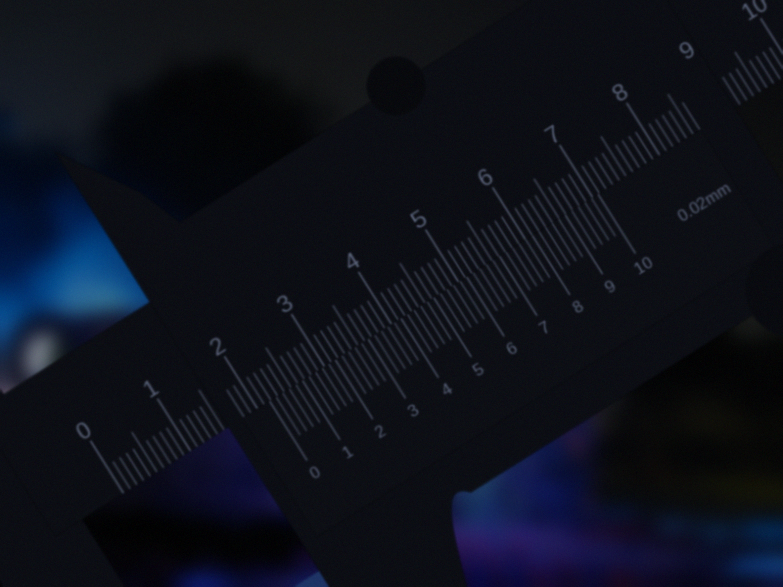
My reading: 21.8 mm
